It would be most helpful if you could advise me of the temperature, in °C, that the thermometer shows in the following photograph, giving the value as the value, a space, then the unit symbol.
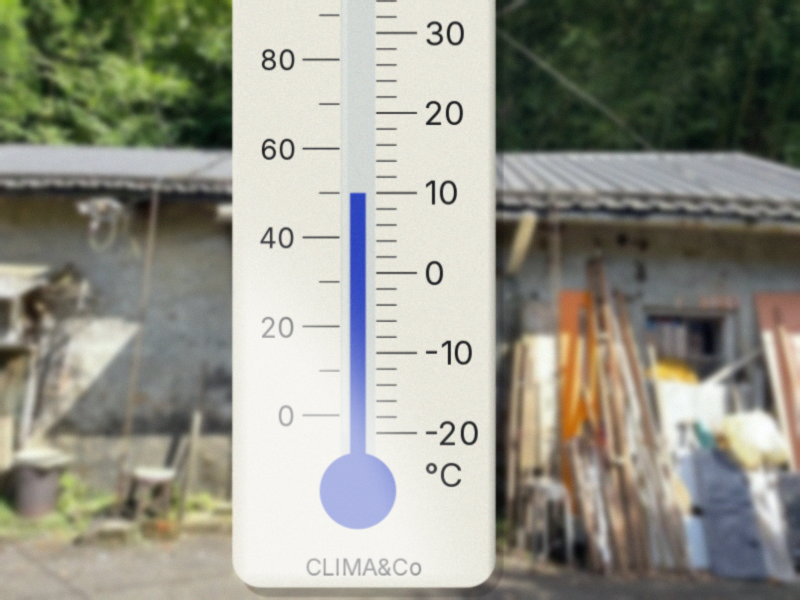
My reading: 10 °C
